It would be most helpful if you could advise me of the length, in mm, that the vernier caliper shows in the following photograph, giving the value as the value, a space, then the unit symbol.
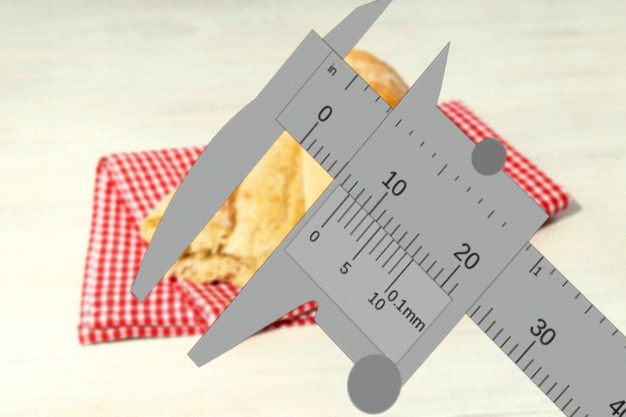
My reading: 7.2 mm
